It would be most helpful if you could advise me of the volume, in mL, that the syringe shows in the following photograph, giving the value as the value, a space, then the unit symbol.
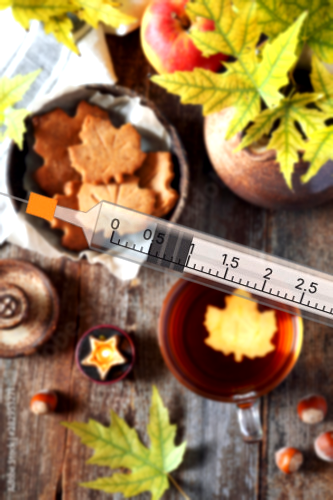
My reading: 0.5 mL
